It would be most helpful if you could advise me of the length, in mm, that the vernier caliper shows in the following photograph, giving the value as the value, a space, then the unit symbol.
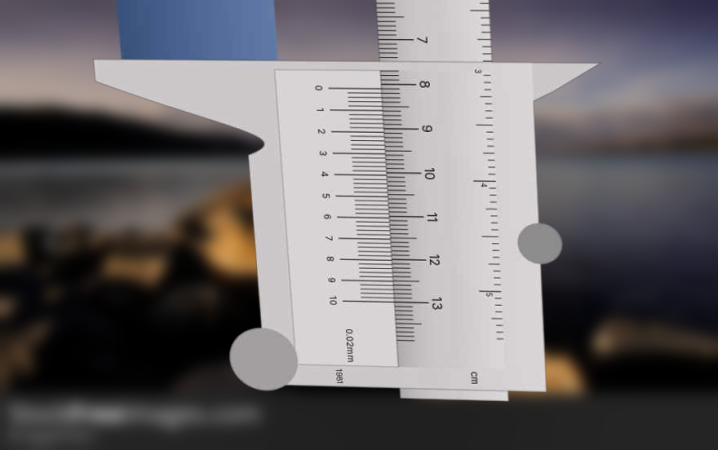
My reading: 81.0 mm
